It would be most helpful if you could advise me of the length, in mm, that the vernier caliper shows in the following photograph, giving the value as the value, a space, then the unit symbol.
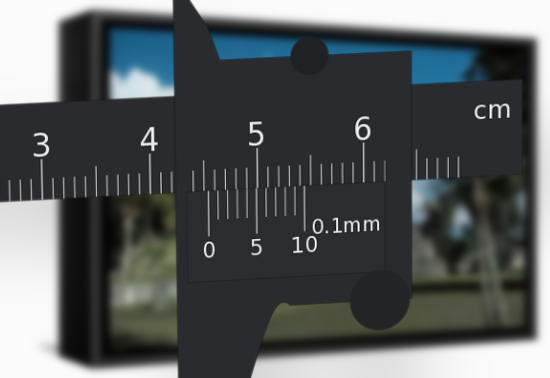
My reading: 45.4 mm
